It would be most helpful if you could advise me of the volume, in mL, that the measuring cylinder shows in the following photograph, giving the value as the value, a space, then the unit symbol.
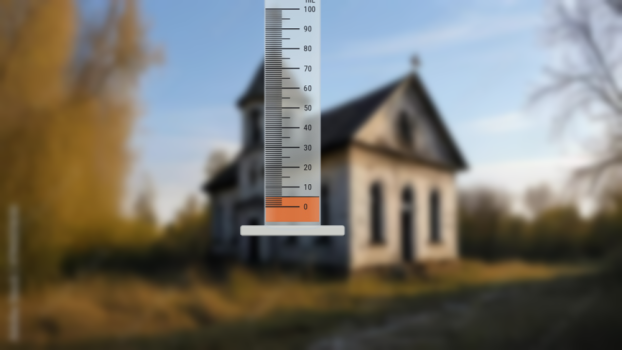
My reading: 5 mL
